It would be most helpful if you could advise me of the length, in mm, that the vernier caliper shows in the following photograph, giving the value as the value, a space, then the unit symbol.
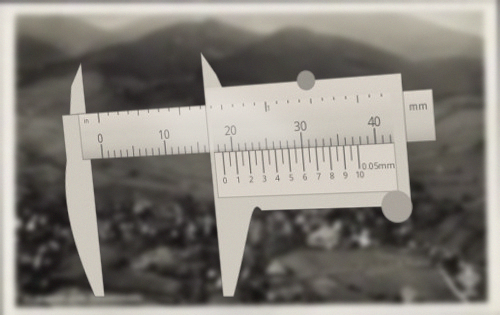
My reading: 18.6 mm
